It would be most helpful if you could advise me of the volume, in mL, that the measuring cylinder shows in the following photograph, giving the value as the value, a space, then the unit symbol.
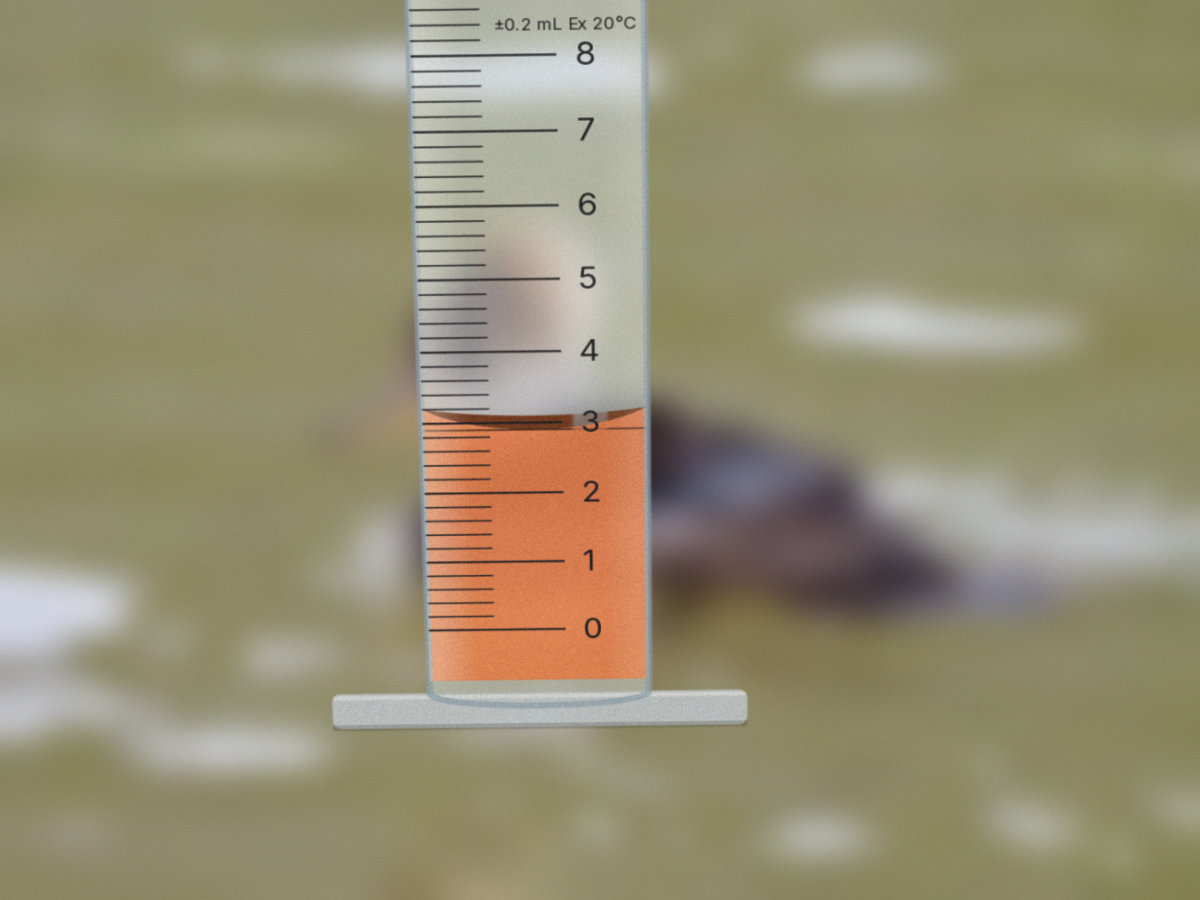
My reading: 2.9 mL
